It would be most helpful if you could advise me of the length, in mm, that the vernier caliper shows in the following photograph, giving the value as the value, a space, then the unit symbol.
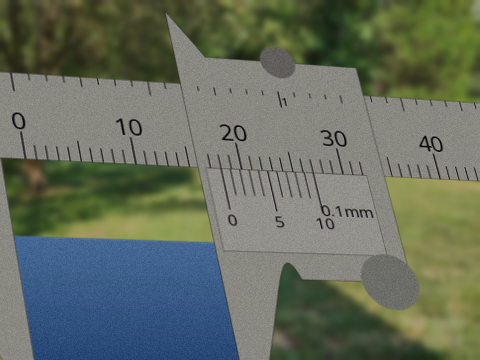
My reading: 18.0 mm
